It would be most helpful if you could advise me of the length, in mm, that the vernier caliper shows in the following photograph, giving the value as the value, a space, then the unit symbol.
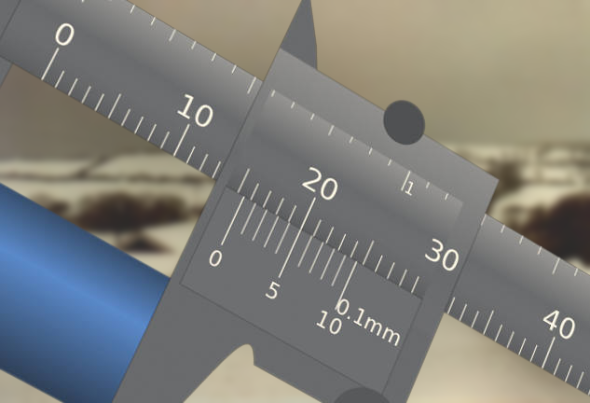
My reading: 15.5 mm
